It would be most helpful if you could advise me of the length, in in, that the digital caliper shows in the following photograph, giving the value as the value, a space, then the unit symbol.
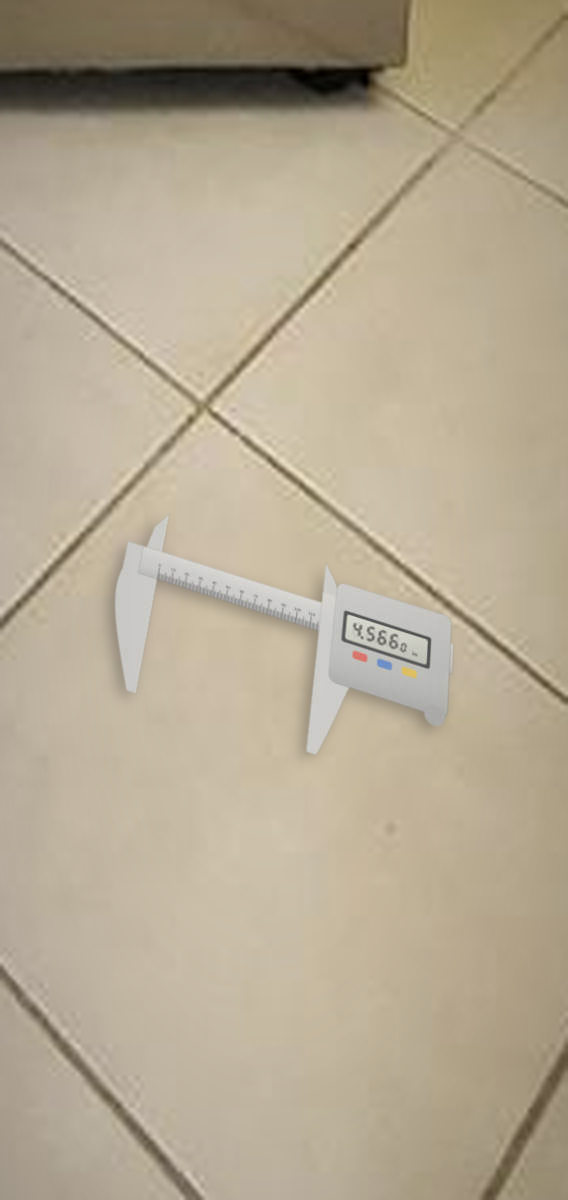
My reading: 4.5660 in
